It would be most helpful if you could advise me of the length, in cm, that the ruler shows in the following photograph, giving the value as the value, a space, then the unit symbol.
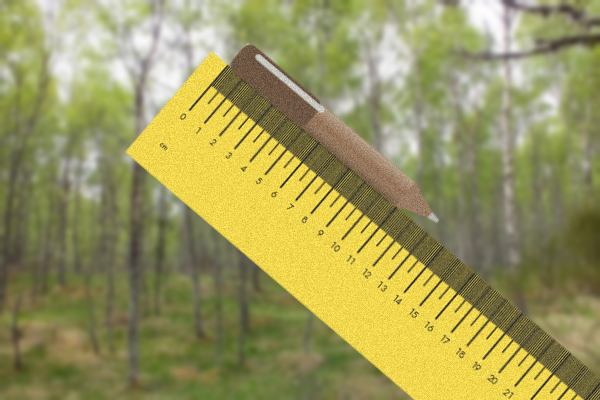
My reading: 13 cm
